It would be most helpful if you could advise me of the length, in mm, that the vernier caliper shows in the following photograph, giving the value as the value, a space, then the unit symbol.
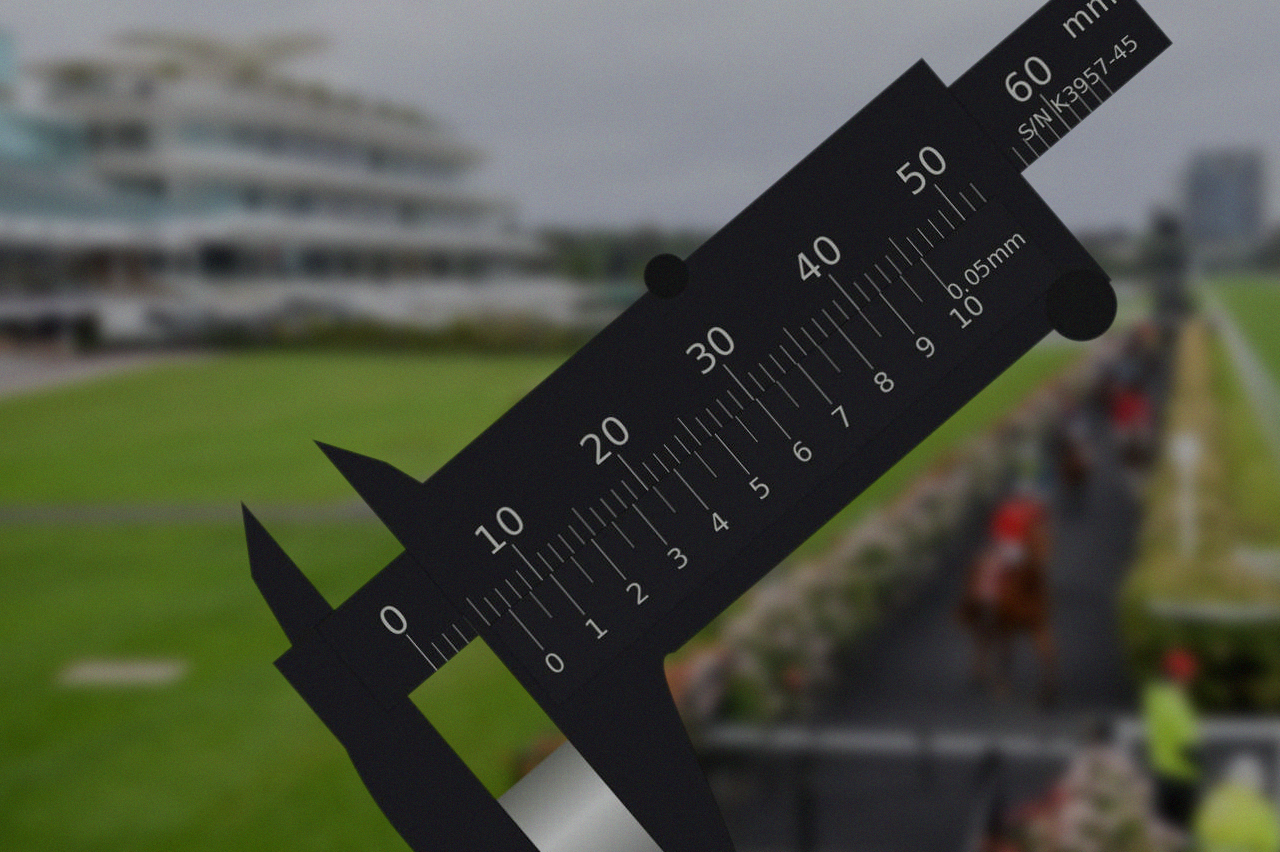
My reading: 6.8 mm
